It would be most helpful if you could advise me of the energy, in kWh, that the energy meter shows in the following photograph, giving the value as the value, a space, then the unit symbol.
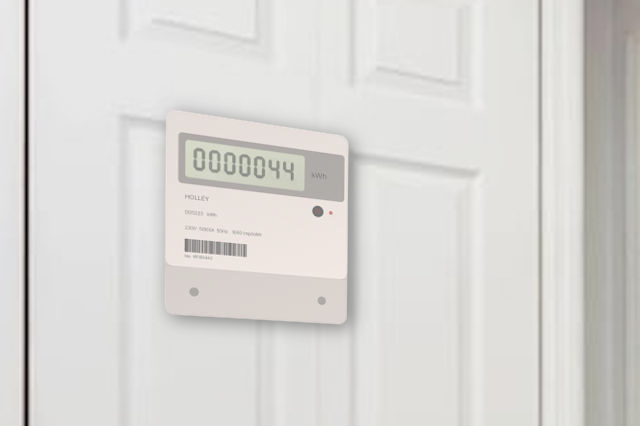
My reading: 44 kWh
